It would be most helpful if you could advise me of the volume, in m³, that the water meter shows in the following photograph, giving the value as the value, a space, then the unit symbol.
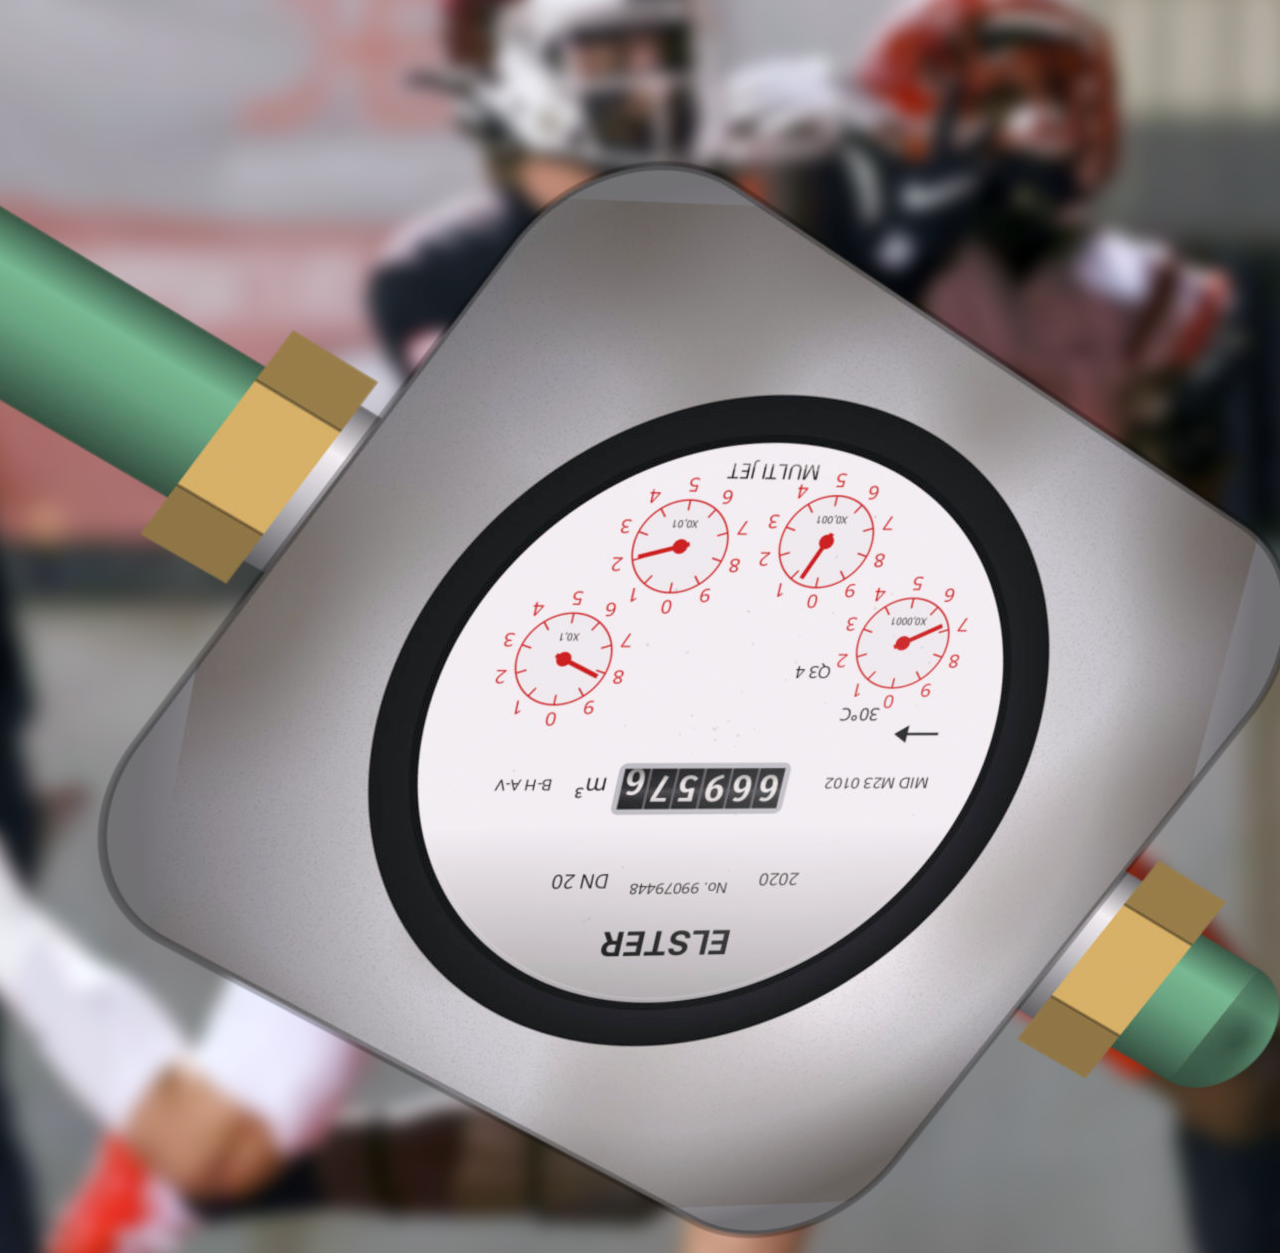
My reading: 669575.8206 m³
